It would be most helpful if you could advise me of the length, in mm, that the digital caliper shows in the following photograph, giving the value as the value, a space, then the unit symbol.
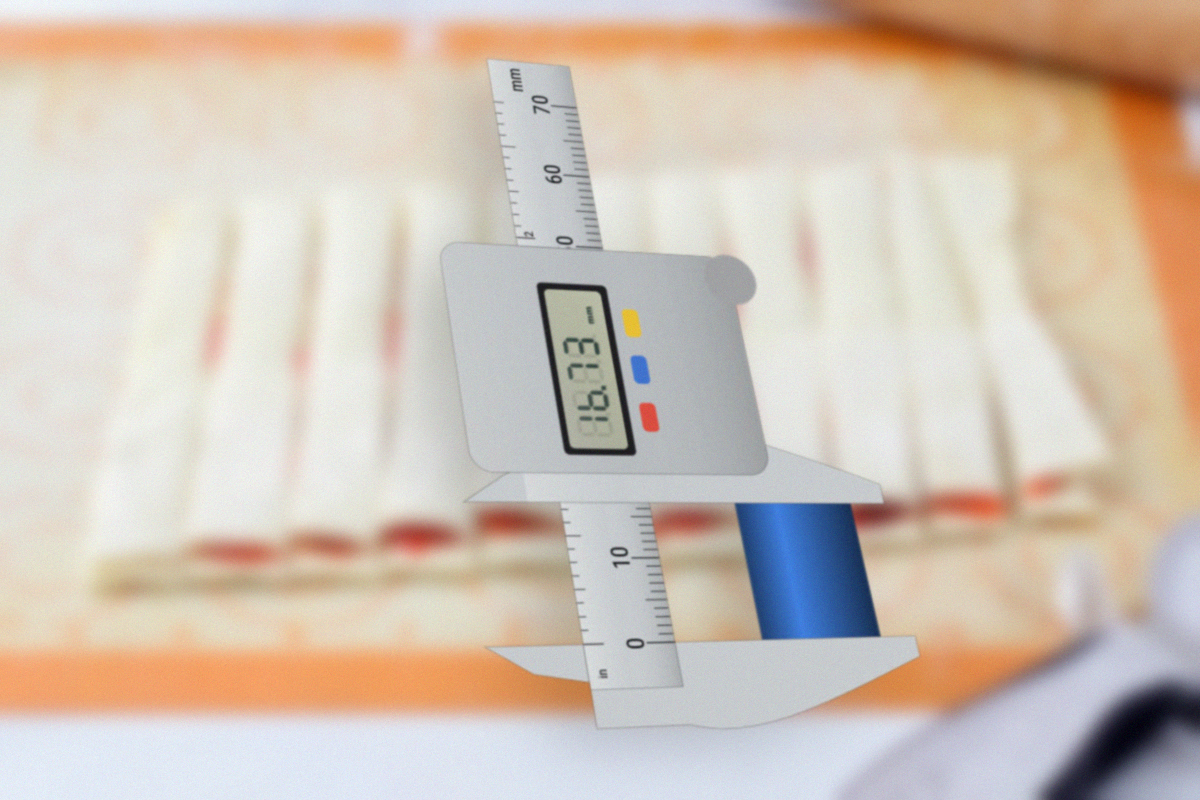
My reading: 16.73 mm
